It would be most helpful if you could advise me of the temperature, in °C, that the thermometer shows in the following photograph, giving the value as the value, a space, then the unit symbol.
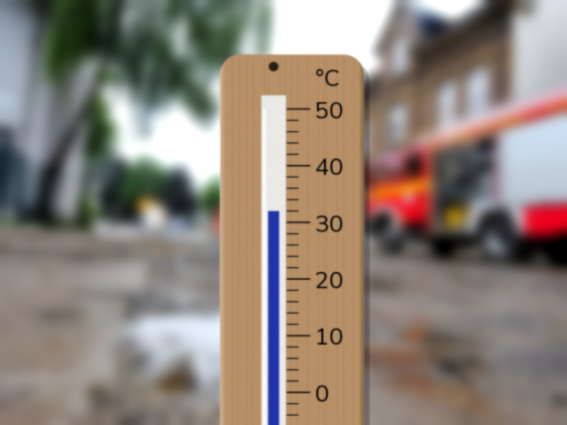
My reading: 32 °C
